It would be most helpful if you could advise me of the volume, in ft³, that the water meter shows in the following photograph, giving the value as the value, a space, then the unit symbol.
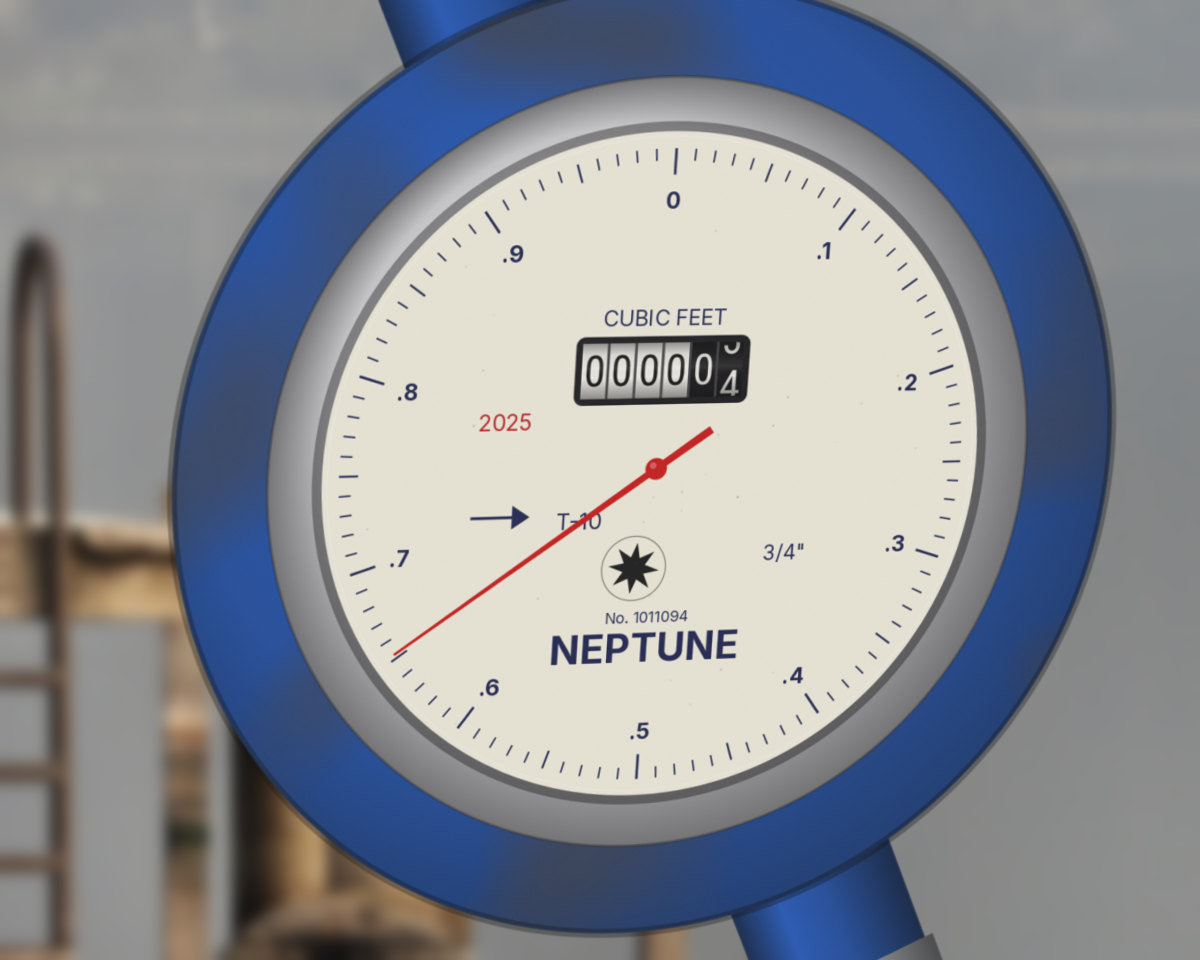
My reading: 3.65 ft³
